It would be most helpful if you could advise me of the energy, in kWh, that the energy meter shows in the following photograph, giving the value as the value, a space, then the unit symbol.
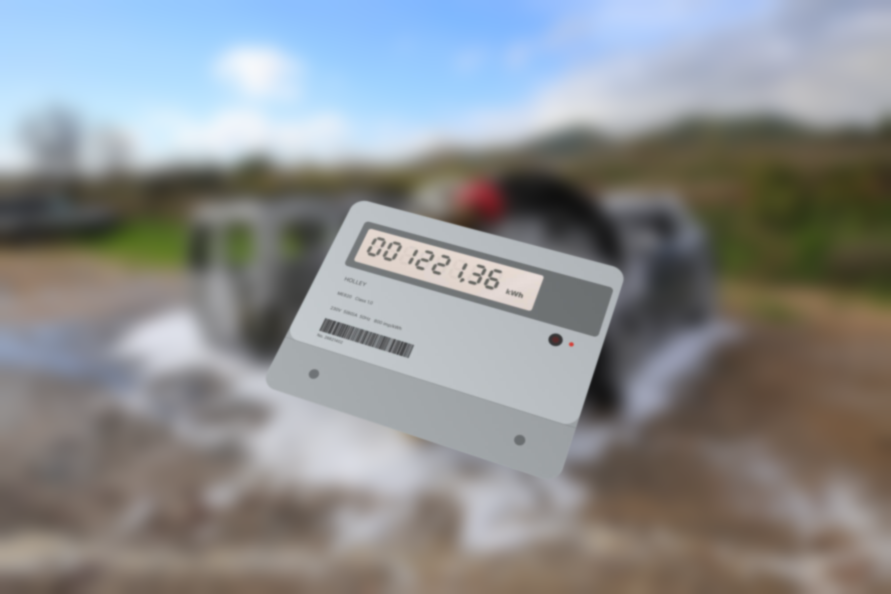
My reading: 1221.36 kWh
